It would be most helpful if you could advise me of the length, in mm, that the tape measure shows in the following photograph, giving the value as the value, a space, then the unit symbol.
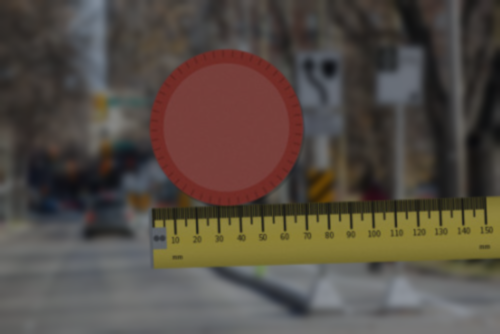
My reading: 70 mm
